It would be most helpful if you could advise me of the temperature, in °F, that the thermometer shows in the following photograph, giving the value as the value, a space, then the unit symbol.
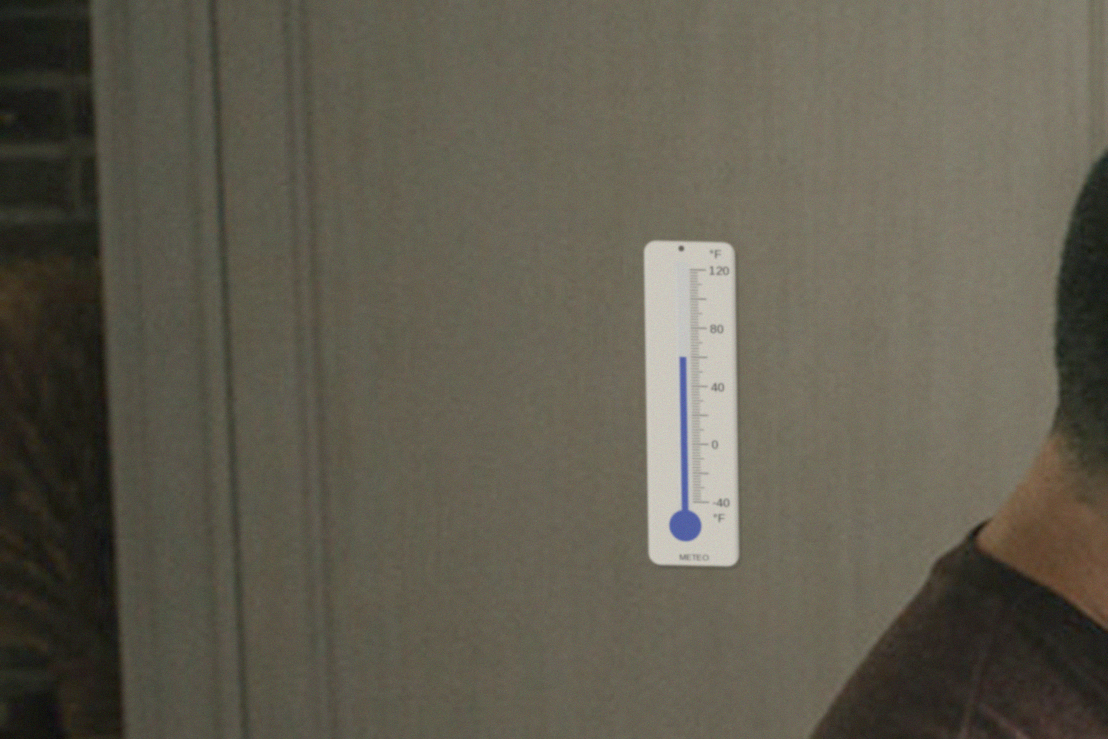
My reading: 60 °F
